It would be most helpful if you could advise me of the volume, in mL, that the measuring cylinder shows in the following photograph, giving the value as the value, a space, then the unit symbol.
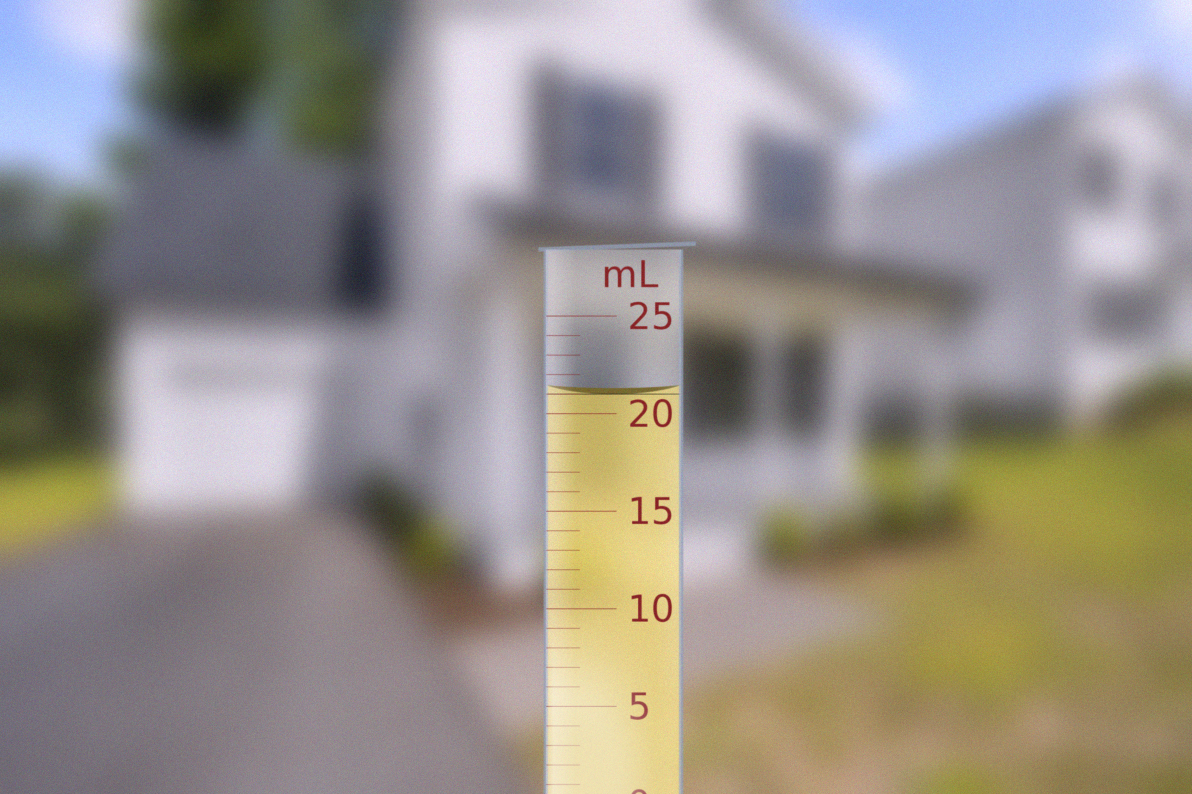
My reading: 21 mL
